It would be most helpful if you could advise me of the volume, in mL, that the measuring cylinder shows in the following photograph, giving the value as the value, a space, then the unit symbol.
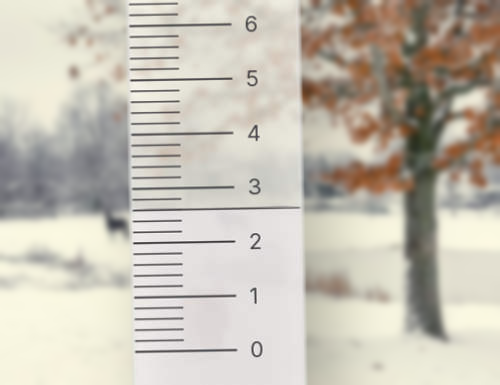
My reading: 2.6 mL
